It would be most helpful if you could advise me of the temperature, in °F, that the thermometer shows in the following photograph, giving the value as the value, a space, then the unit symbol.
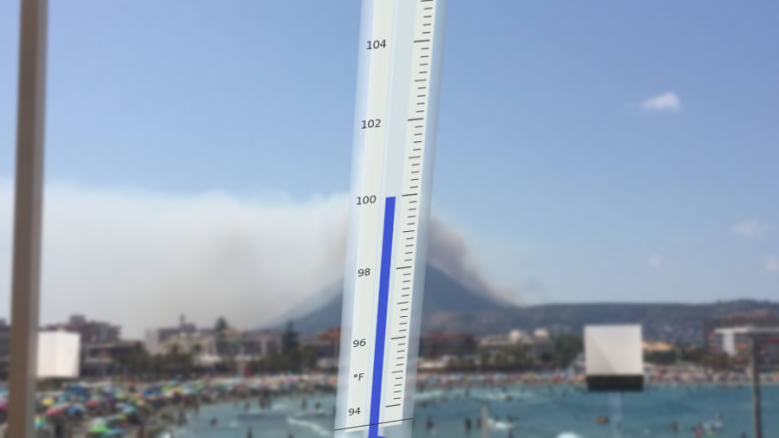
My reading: 100 °F
